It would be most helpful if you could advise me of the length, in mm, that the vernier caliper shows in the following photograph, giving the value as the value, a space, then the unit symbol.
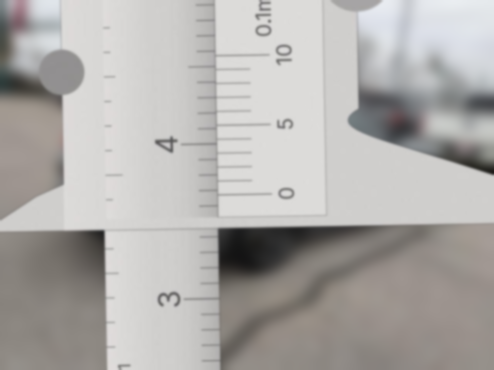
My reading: 36.7 mm
